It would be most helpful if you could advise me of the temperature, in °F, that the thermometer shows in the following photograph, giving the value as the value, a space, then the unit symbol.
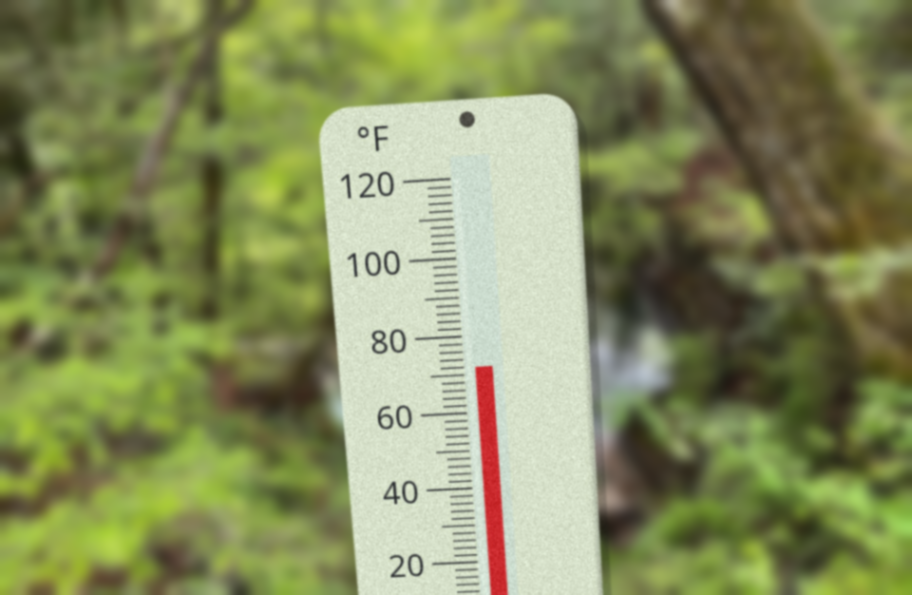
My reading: 72 °F
